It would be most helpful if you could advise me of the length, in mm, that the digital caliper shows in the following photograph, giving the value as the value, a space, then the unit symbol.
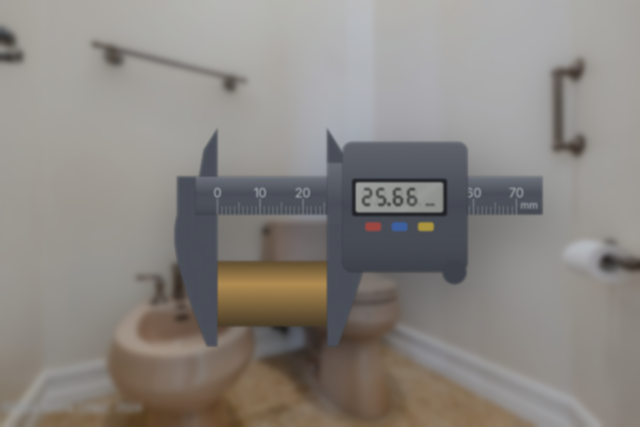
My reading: 25.66 mm
